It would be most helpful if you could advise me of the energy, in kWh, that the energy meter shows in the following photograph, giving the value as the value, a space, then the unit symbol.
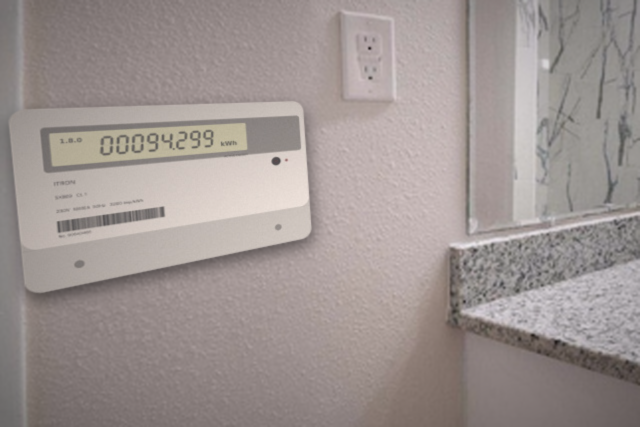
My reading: 94.299 kWh
